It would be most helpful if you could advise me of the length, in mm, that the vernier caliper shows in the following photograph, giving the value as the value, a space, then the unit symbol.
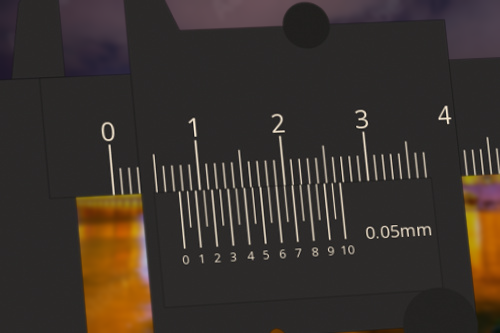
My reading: 7.6 mm
